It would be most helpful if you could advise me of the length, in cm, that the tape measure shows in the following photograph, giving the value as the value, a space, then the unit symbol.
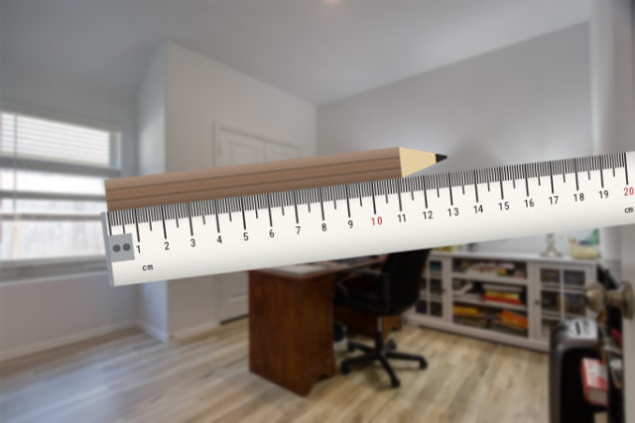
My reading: 13 cm
